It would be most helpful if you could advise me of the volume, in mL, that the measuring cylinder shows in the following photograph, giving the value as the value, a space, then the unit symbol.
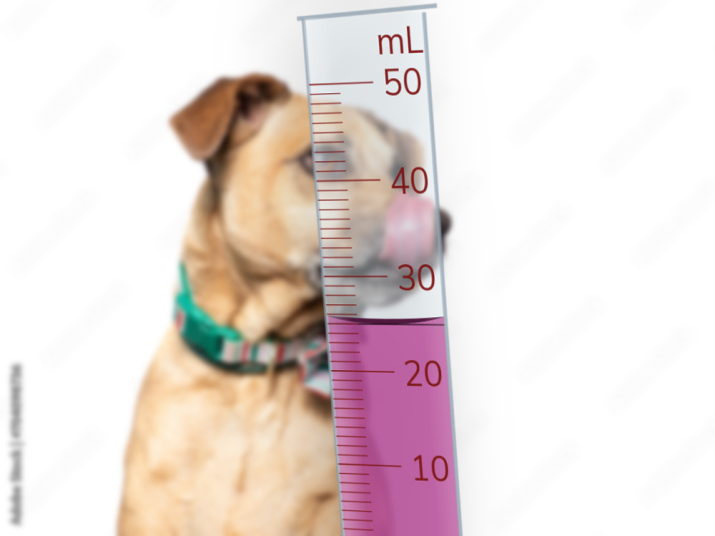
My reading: 25 mL
